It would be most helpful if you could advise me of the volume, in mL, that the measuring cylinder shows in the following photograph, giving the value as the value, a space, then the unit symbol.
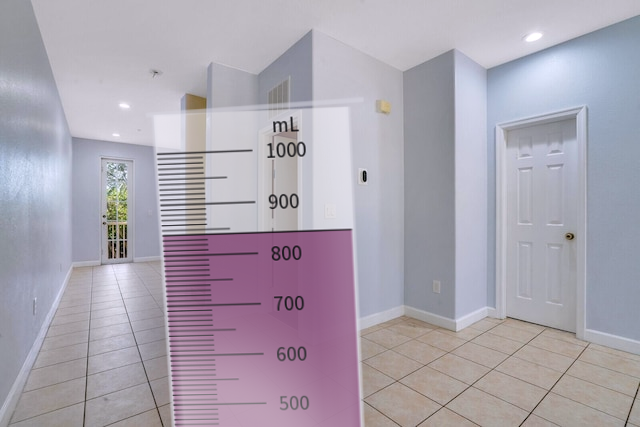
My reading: 840 mL
